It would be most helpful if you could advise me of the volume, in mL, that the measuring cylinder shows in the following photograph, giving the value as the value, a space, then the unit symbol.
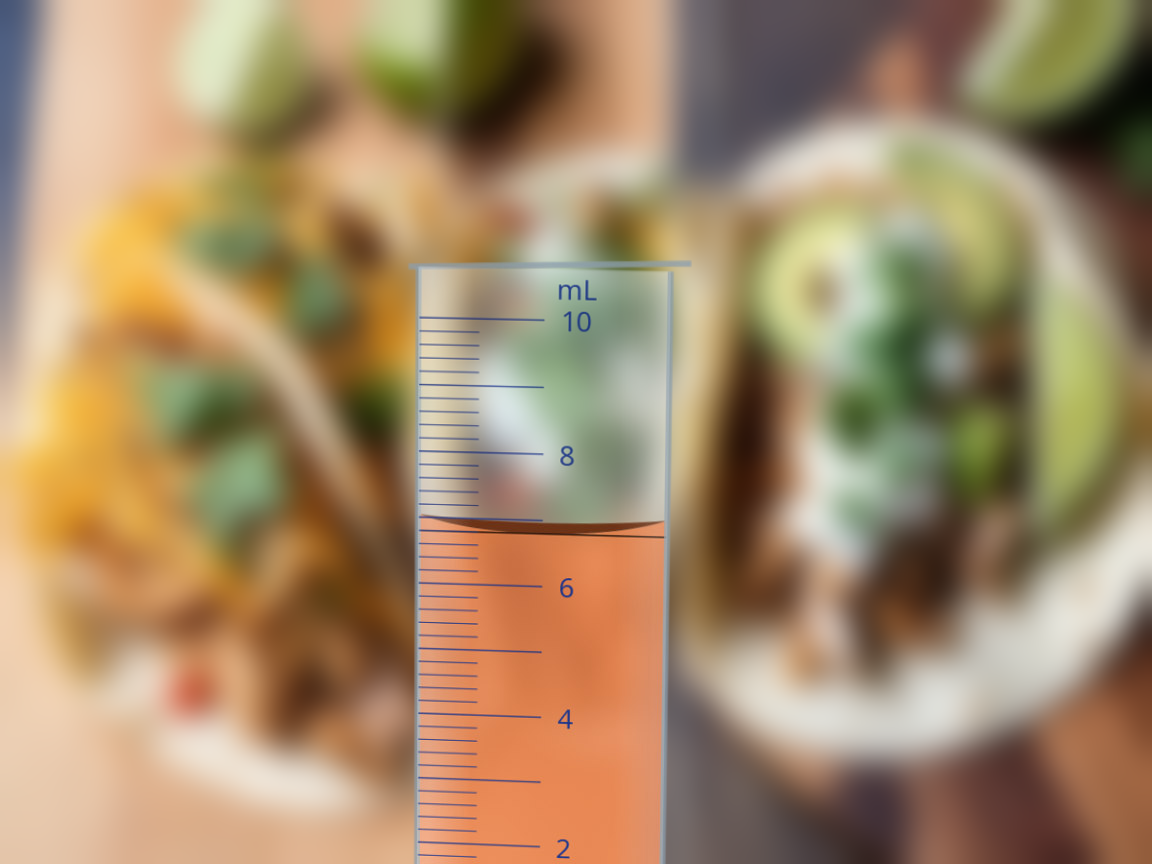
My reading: 6.8 mL
